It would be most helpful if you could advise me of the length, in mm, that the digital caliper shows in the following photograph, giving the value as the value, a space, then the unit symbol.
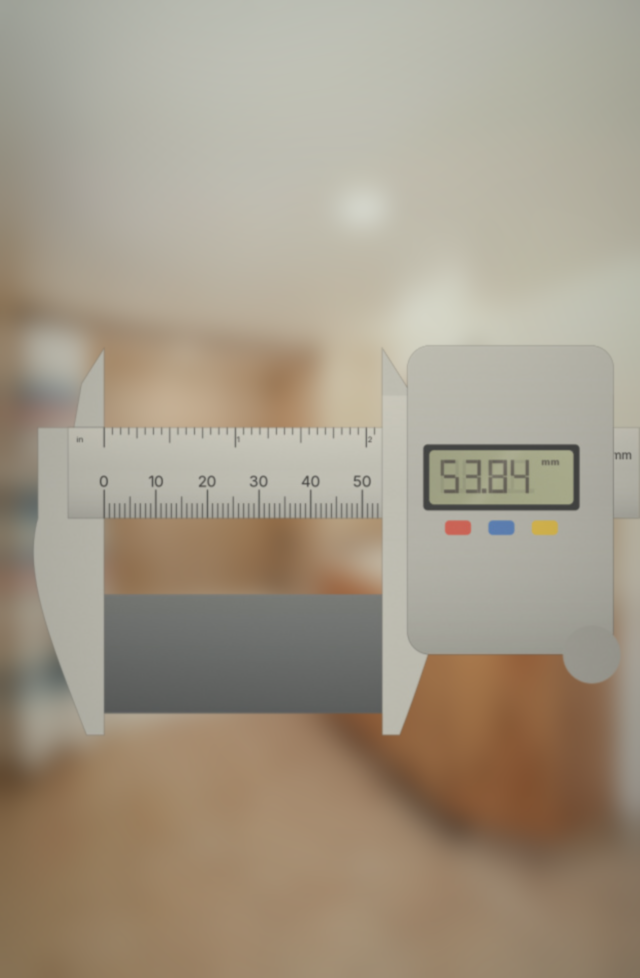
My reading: 53.84 mm
